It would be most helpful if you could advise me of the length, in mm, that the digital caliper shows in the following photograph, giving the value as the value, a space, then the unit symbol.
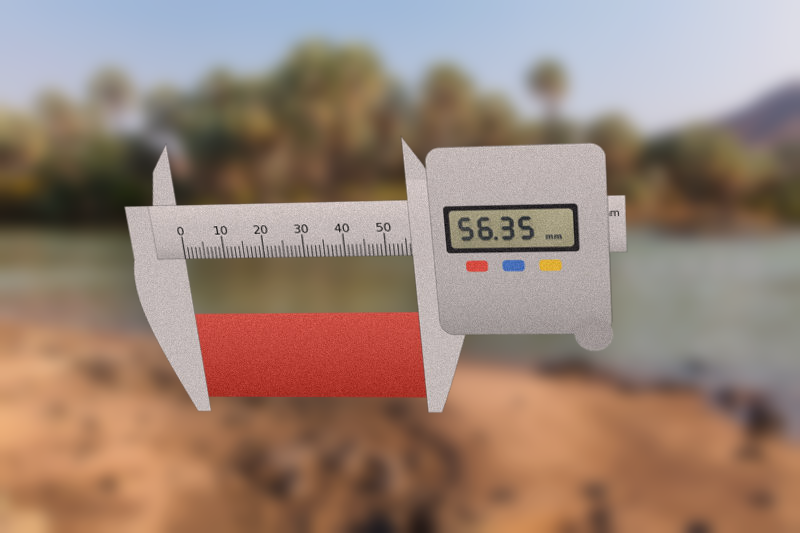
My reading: 56.35 mm
